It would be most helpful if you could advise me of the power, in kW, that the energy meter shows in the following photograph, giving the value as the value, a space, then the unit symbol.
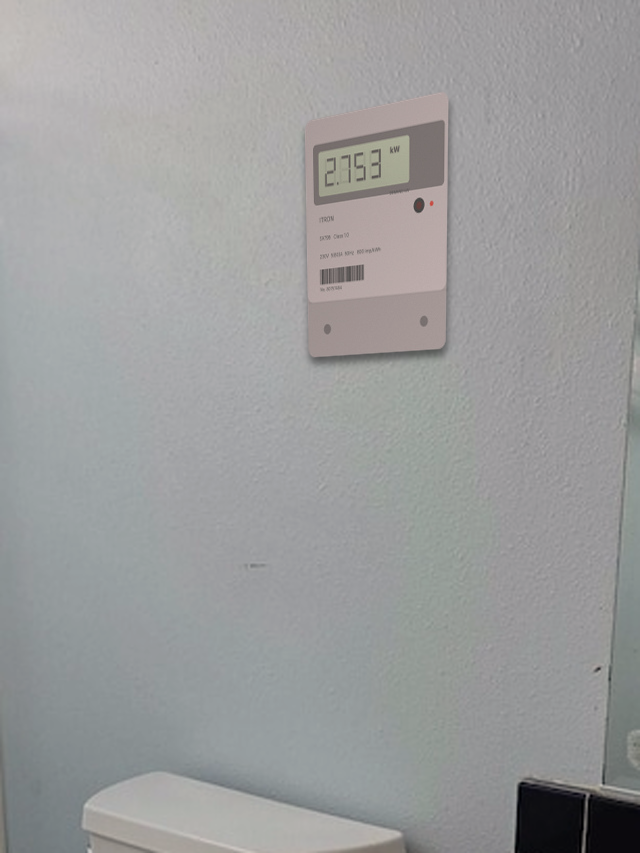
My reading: 2.753 kW
